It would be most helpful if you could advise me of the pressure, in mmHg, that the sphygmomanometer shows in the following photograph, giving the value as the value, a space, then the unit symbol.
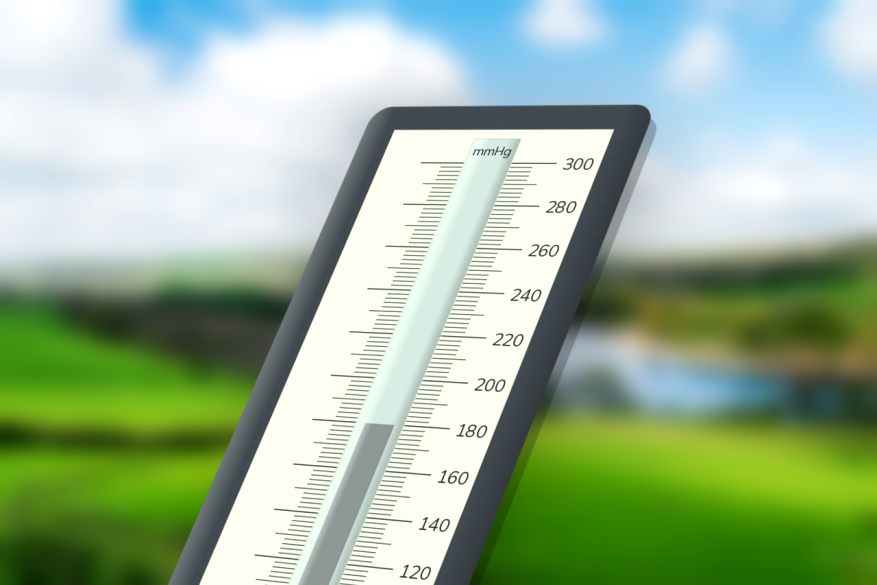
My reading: 180 mmHg
